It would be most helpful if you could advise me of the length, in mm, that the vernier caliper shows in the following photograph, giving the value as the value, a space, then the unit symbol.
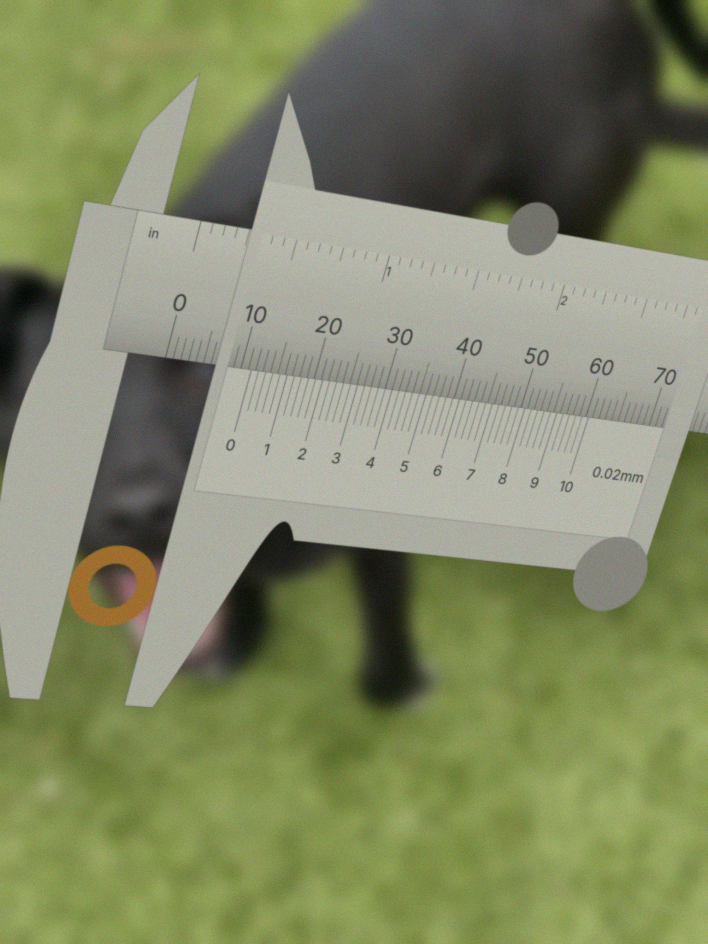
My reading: 11.4 mm
